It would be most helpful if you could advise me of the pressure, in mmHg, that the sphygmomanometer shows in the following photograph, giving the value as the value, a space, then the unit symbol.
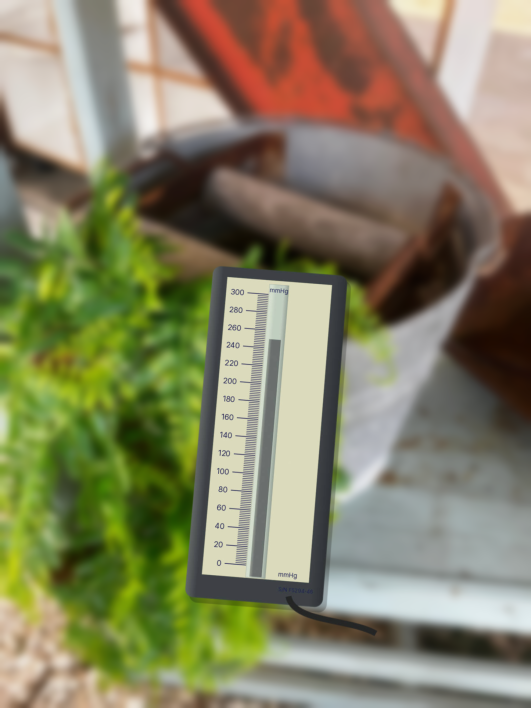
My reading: 250 mmHg
